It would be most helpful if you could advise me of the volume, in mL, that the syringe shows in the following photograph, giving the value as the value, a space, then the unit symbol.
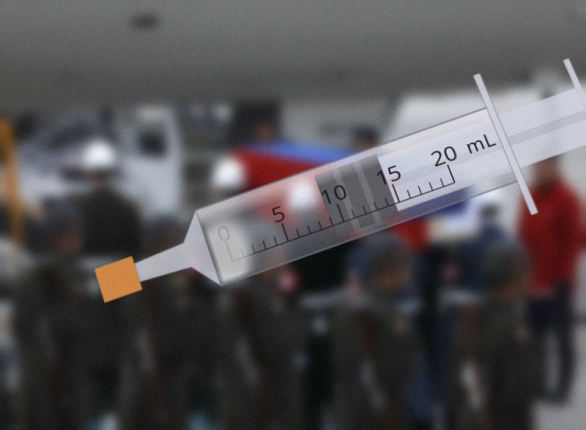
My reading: 9 mL
